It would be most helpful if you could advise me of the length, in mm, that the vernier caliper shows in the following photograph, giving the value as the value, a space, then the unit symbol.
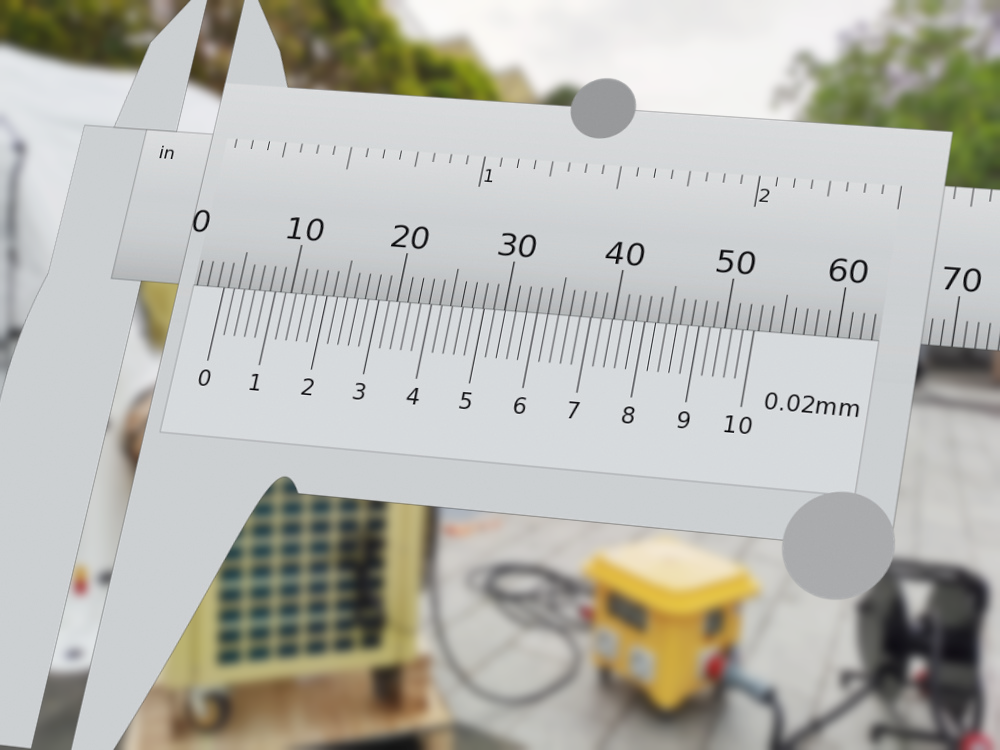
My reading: 3.6 mm
